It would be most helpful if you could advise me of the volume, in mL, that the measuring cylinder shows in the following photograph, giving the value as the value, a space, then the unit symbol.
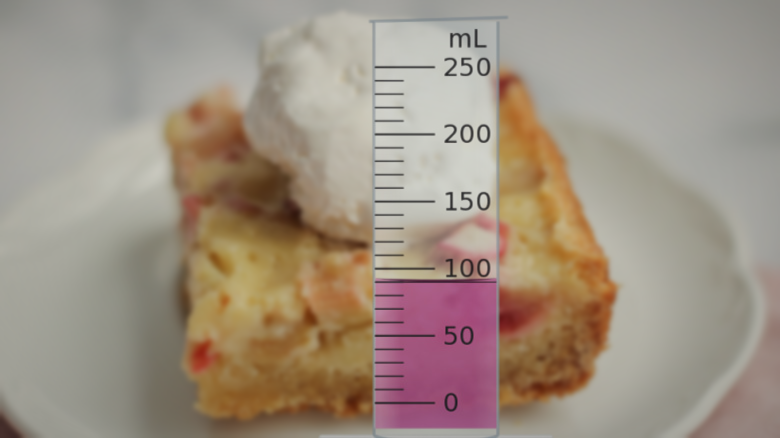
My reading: 90 mL
